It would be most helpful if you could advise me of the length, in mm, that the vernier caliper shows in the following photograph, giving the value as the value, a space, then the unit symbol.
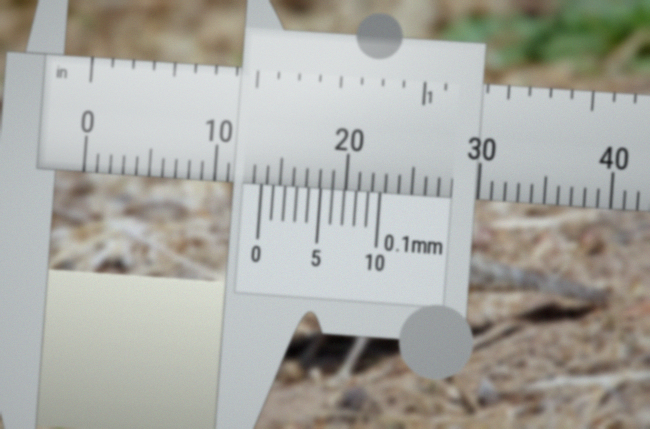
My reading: 13.6 mm
